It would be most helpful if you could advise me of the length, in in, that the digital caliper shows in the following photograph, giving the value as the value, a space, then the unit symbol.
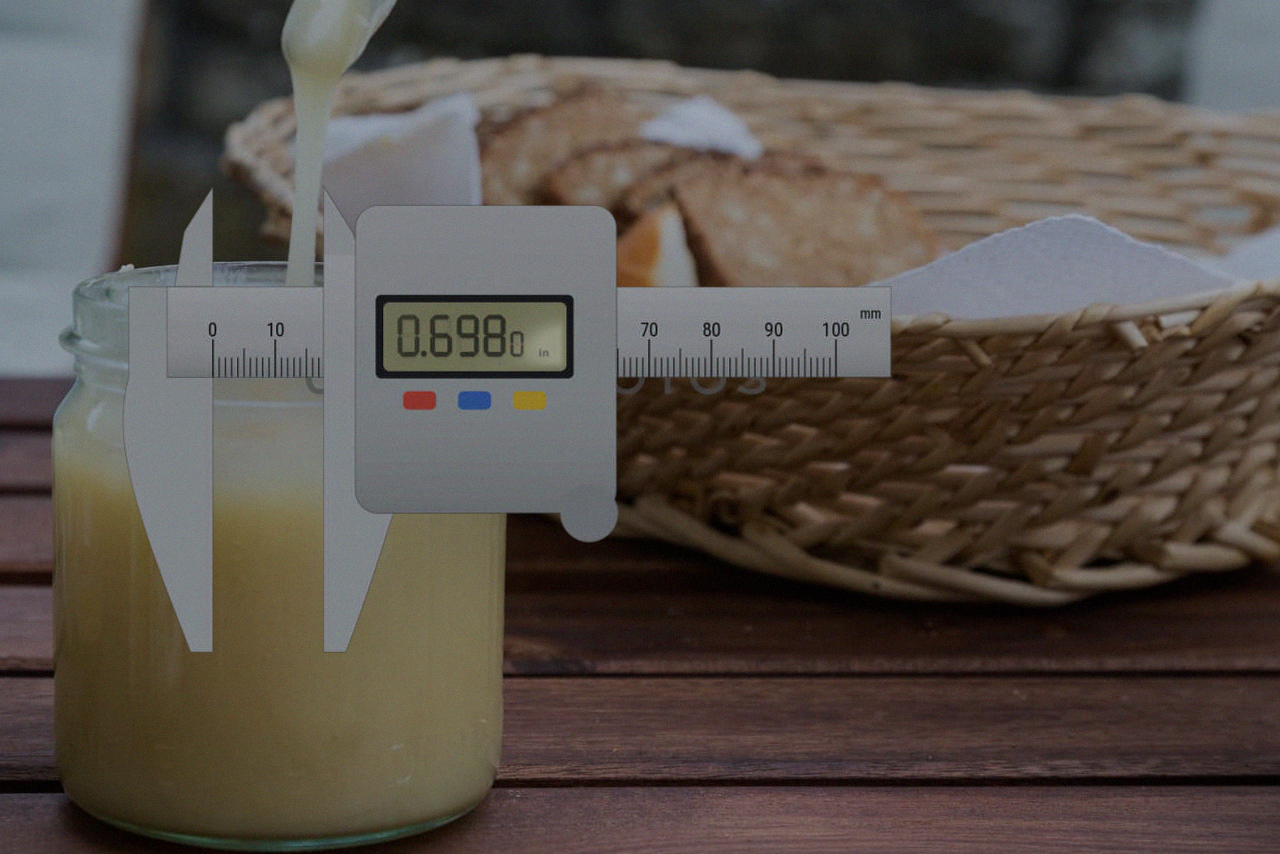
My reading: 0.6980 in
